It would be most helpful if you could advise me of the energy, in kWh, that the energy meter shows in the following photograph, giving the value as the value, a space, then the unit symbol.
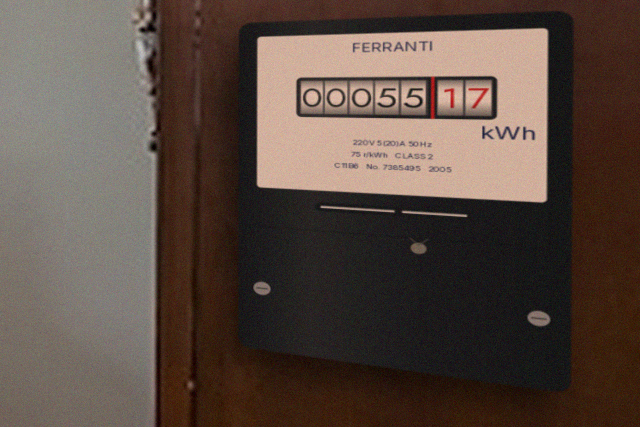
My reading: 55.17 kWh
